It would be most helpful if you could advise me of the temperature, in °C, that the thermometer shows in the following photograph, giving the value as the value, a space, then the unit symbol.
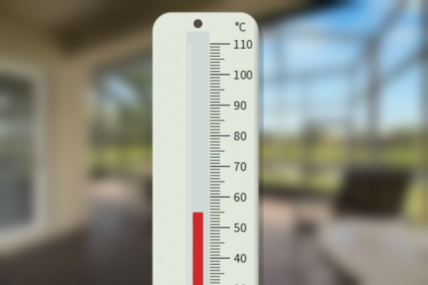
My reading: 55 °C
